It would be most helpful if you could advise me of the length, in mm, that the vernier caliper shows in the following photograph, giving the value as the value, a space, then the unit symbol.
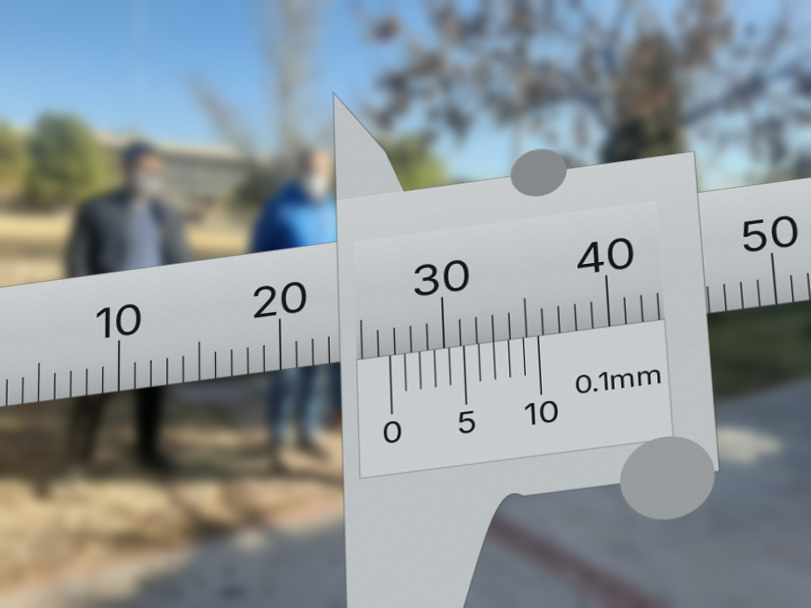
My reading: 26.7 mm
